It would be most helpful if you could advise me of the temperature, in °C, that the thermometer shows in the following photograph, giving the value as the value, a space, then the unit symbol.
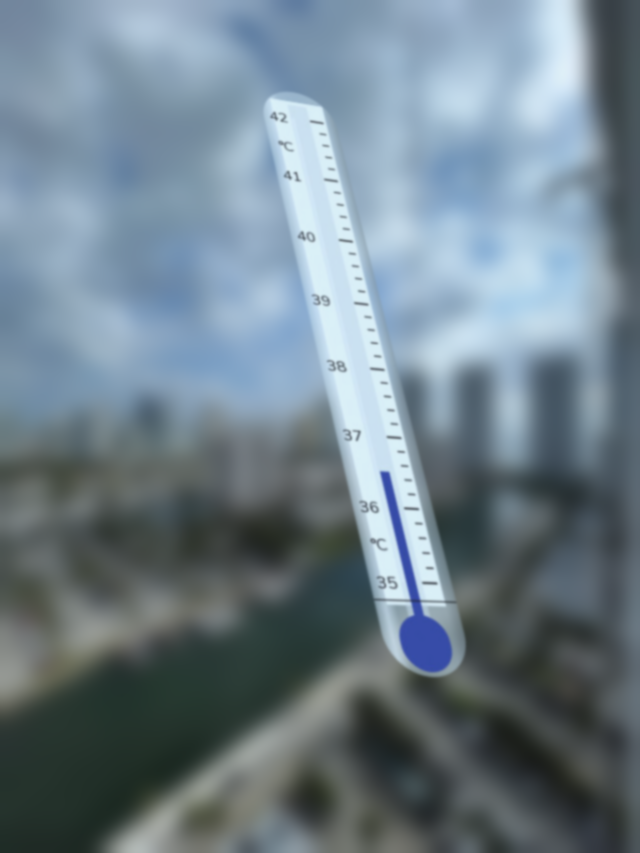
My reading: 36.5 °C
